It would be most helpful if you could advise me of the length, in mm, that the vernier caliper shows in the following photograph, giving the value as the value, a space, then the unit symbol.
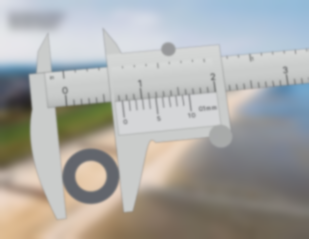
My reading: 7.4 mm
